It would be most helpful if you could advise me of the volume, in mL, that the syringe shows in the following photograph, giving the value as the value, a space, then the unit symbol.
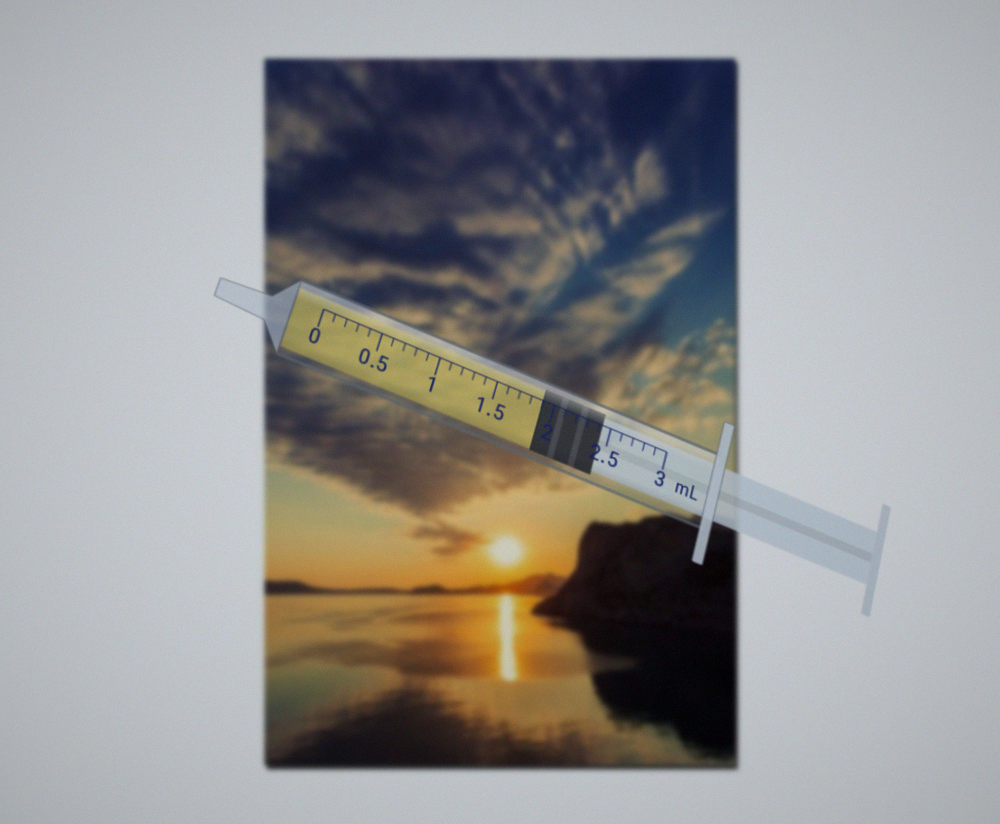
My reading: 1.9 mL
